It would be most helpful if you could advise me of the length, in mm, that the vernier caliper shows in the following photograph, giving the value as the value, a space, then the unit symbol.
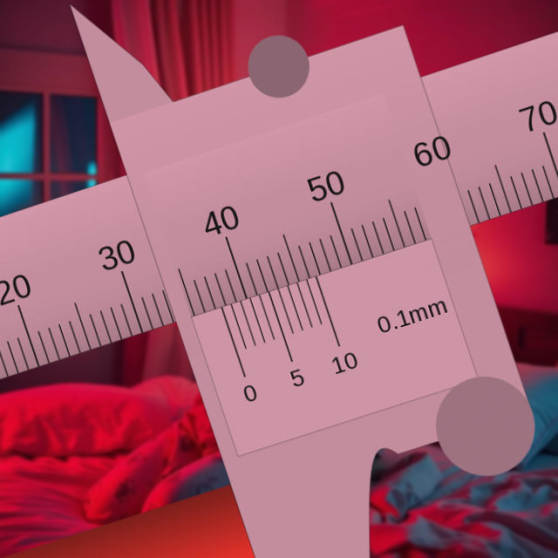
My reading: 37.6 mm
